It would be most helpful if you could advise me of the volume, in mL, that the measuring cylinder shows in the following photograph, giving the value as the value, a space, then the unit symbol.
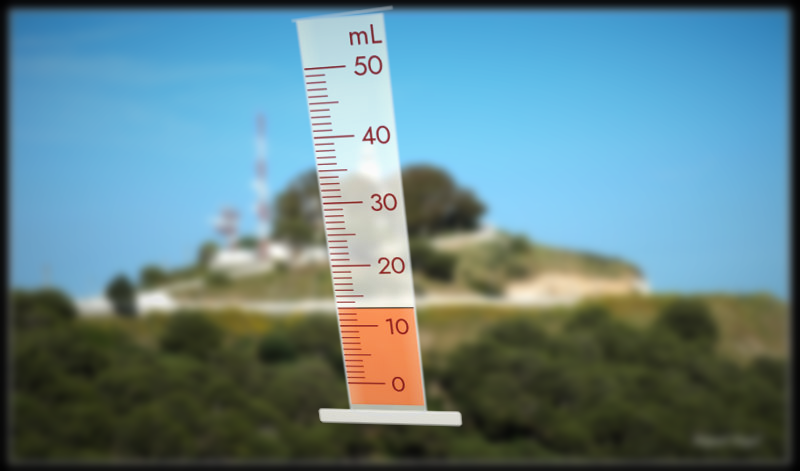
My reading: 13 mL
